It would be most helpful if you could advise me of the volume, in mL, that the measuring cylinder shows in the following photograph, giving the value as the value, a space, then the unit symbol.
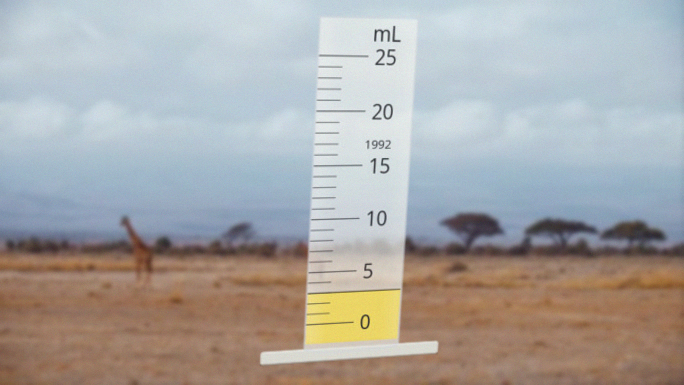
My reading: 3 mL
